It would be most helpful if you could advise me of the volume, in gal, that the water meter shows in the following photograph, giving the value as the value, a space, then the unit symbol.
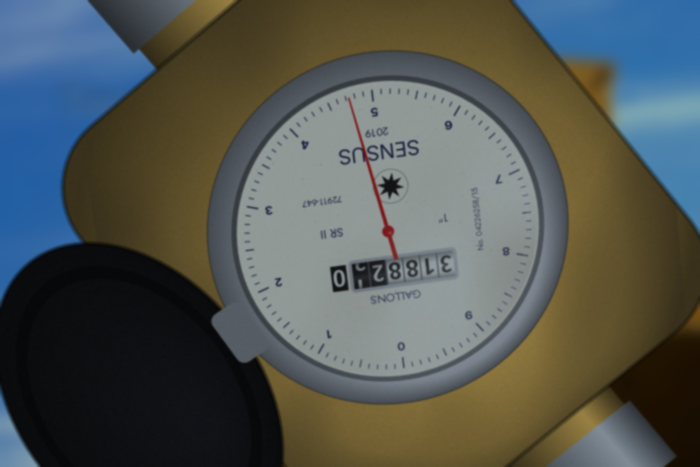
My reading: 3188214.7 gal
